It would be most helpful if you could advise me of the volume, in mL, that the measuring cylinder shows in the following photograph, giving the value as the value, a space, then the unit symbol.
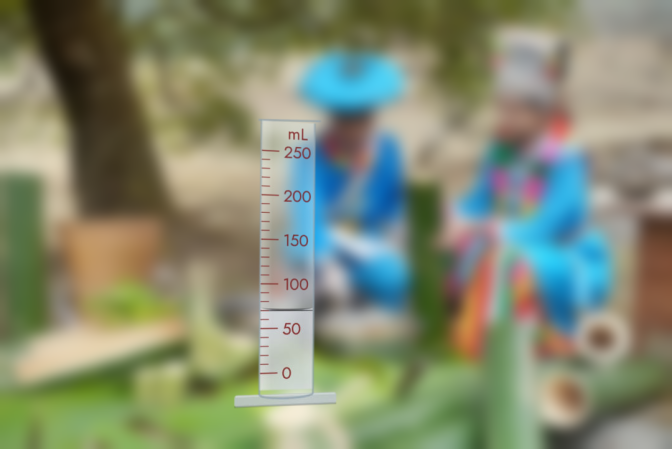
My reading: 70 mL
